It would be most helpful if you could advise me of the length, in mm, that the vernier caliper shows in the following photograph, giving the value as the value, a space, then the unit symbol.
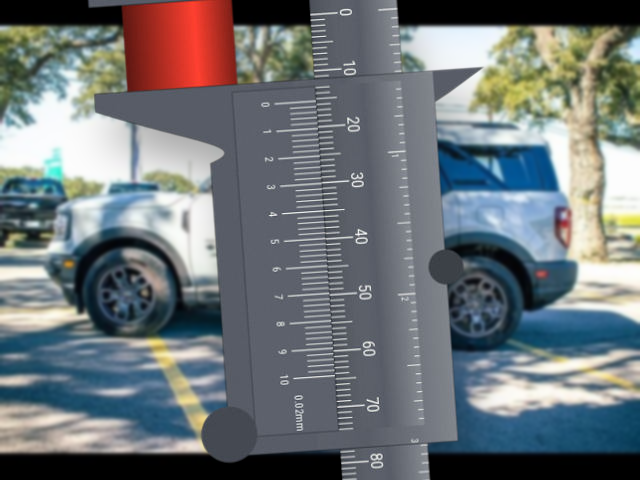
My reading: 15.4 mm
